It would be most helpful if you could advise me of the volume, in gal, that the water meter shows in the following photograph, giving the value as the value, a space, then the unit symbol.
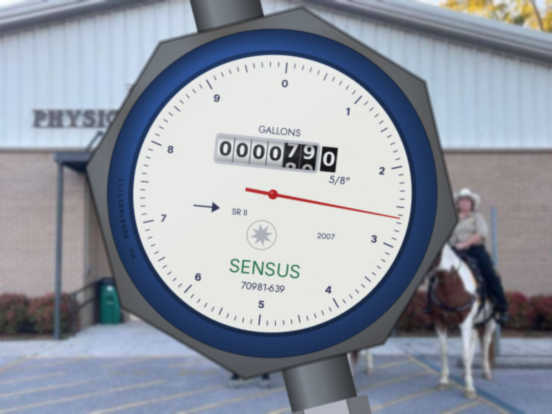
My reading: 792.6 gal
